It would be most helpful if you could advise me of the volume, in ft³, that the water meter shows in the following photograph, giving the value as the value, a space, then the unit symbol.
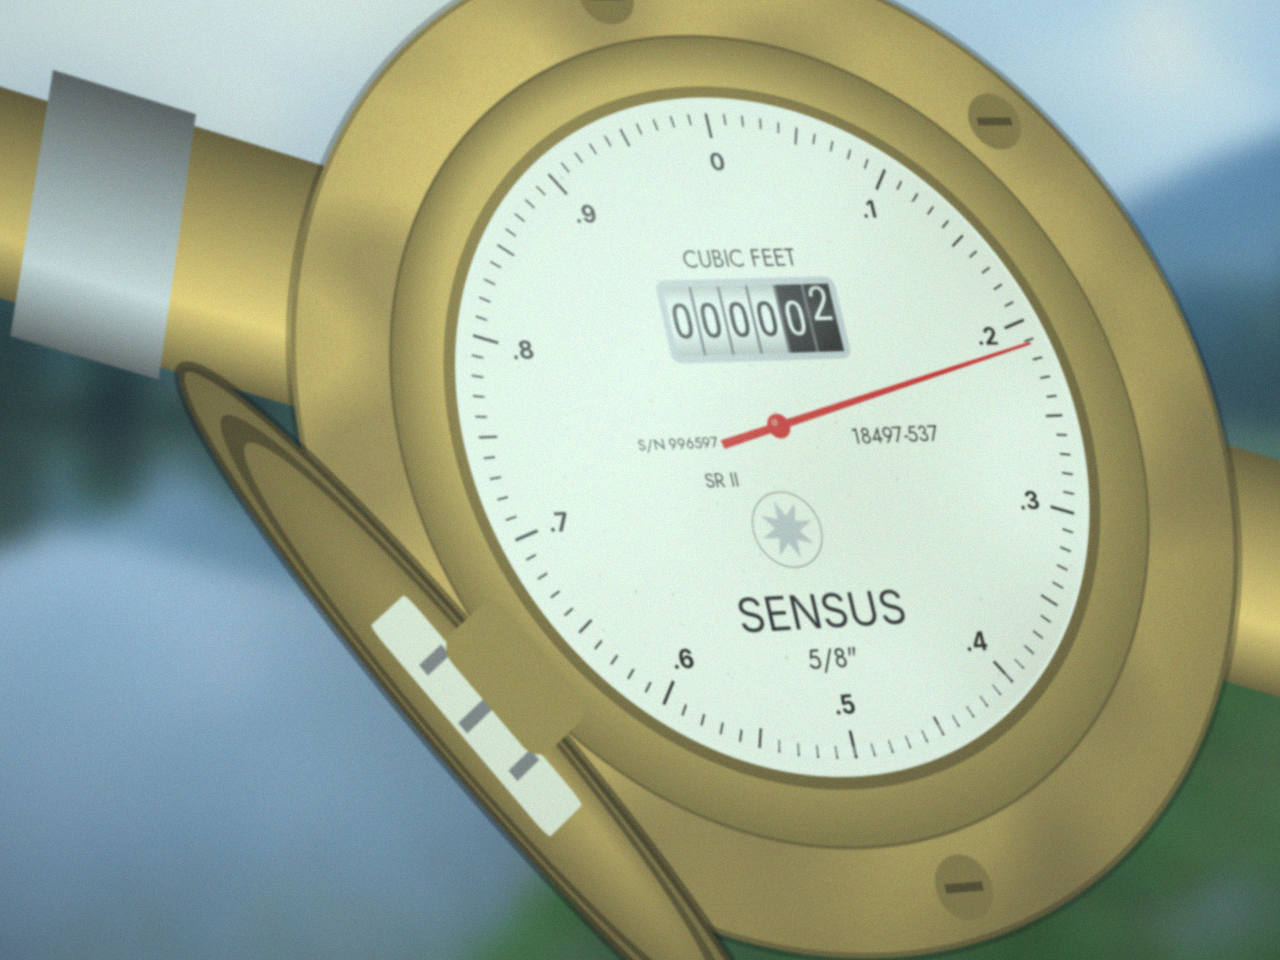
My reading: 2.21 ft³
